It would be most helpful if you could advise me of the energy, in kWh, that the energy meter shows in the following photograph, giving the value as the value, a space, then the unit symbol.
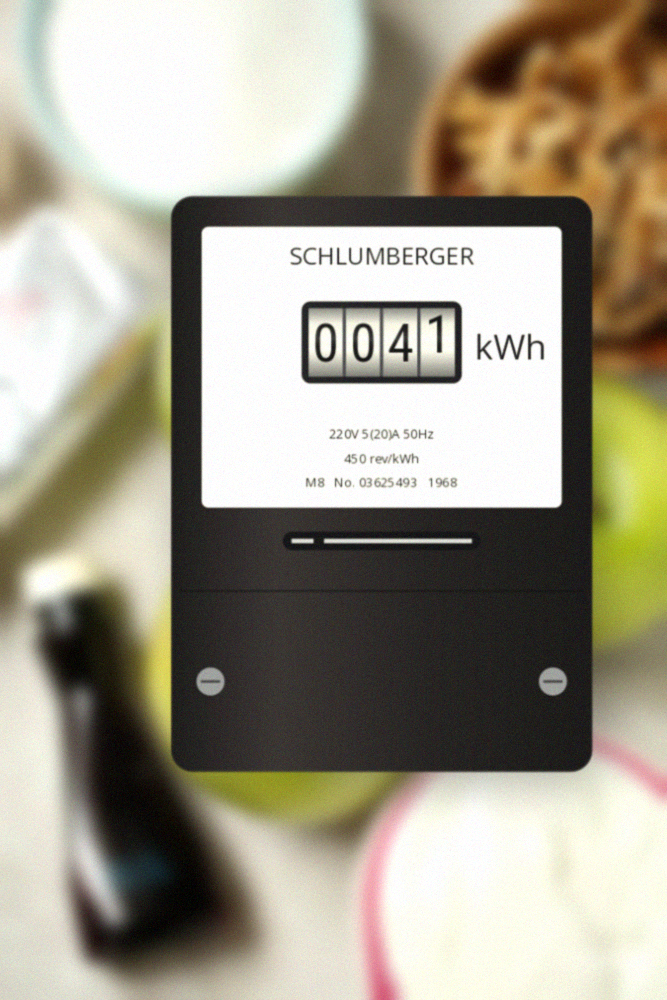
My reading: 41 kWh
